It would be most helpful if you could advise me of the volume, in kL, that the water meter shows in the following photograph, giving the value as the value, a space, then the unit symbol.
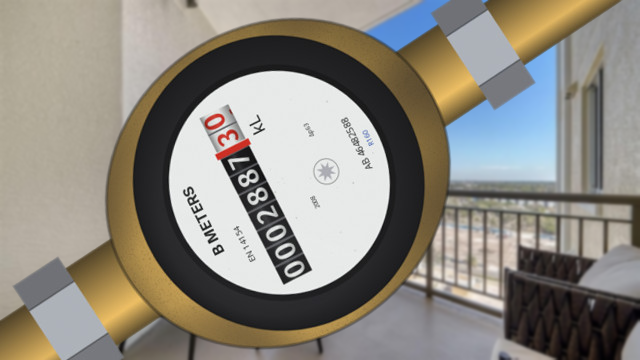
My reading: 2887.30 kL
